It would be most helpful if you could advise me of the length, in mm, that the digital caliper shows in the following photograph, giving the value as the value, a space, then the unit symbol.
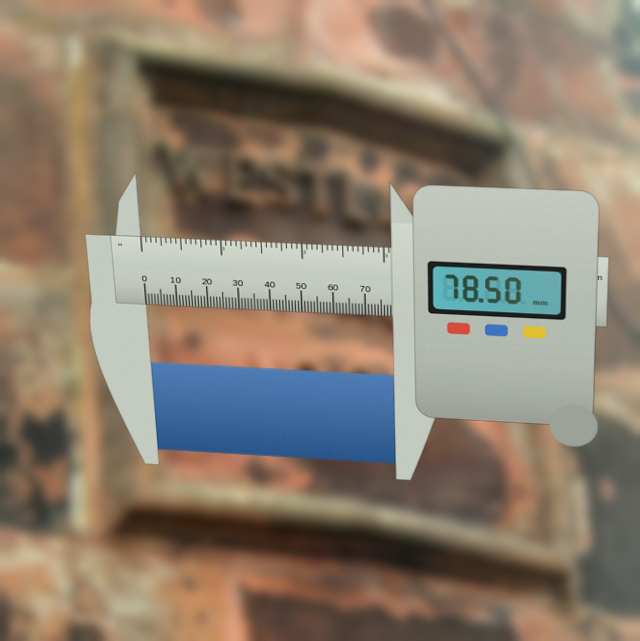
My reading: 78.50 mm
